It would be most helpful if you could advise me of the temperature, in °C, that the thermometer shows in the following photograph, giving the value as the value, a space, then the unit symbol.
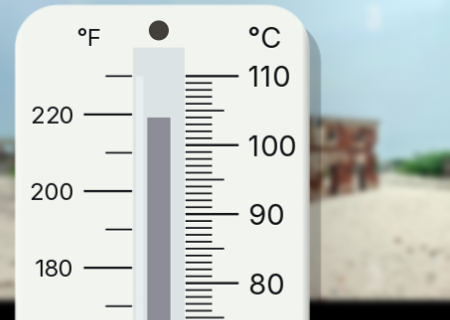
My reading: 104 °C
